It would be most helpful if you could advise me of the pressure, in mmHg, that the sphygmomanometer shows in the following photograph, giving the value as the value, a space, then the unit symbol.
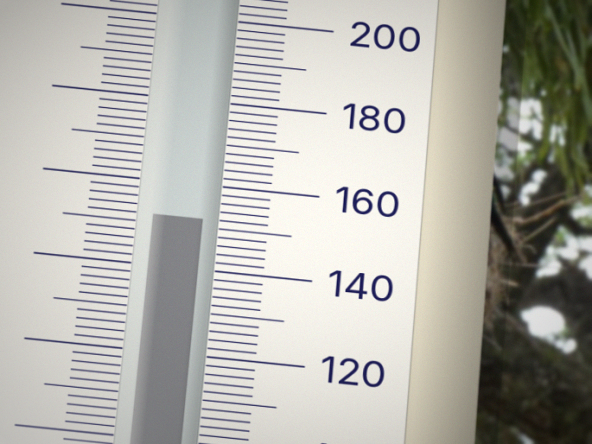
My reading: 152 mmHg
